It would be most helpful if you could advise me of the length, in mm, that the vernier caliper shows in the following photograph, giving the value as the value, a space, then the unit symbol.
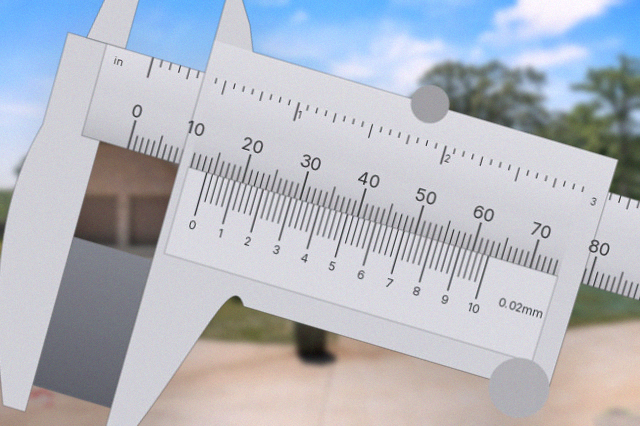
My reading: 13.8 mm
